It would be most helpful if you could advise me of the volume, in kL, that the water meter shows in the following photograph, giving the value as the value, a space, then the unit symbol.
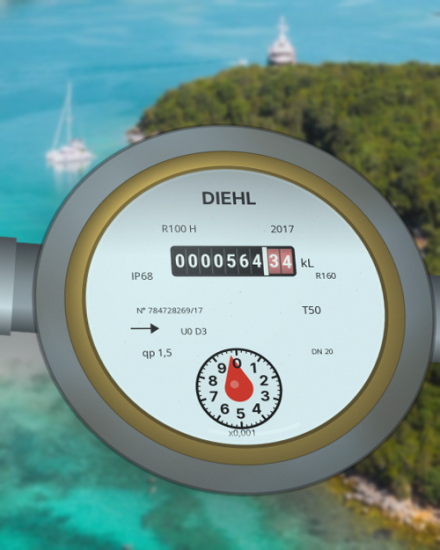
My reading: 564.339 kL
